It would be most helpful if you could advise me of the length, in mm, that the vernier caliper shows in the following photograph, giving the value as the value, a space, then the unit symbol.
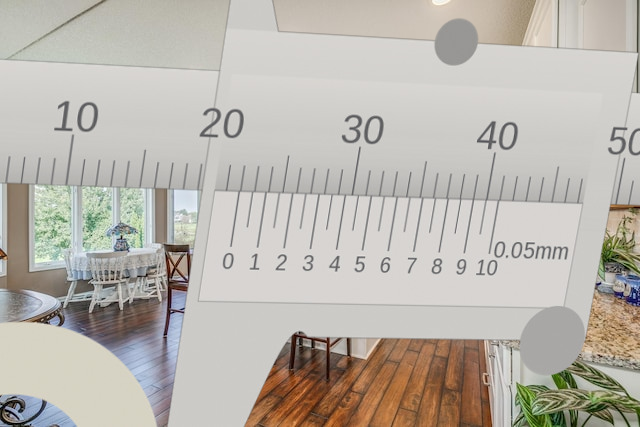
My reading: 21.9 mm
